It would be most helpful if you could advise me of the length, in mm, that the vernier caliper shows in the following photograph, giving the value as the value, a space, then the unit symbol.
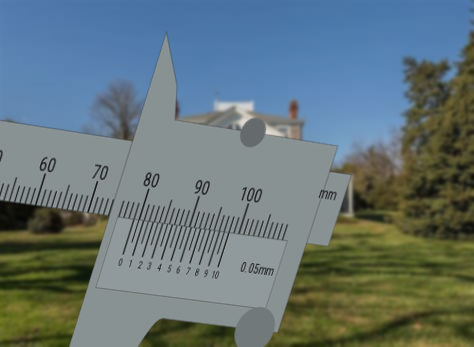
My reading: 79.0 mm
